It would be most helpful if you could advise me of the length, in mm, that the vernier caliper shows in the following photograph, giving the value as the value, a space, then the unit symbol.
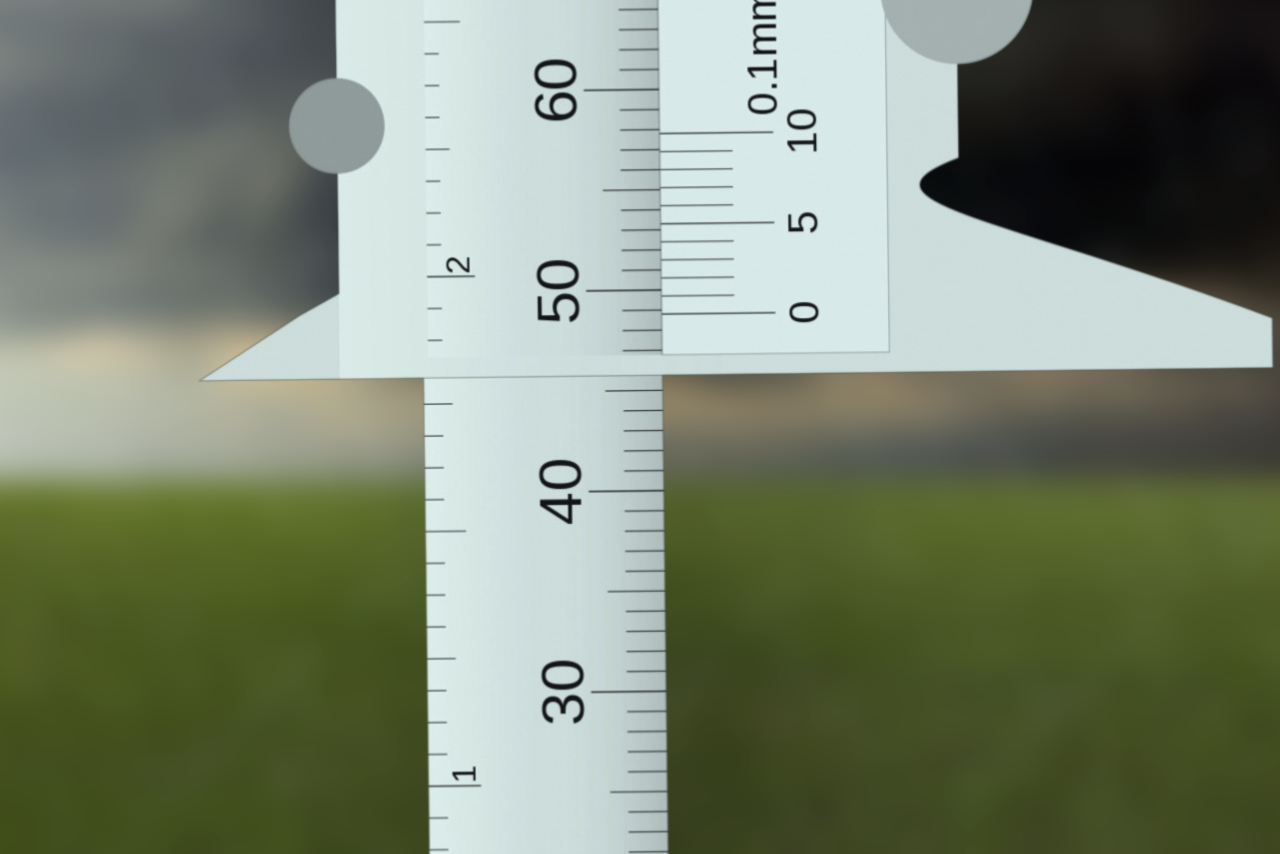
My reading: 48.8 mm
